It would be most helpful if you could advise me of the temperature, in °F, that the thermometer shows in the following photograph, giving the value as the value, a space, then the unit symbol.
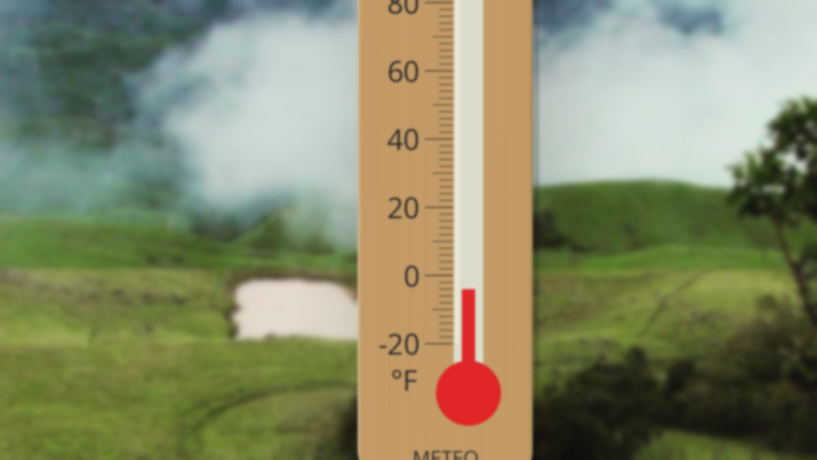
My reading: -4 °F
